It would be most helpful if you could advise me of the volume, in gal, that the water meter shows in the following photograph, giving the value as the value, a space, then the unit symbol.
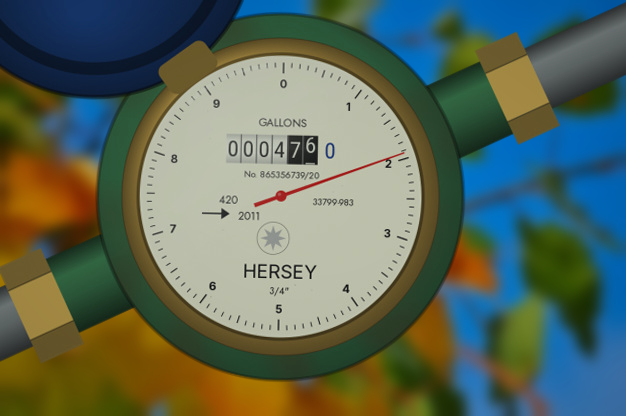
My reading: 4761.9 gal
